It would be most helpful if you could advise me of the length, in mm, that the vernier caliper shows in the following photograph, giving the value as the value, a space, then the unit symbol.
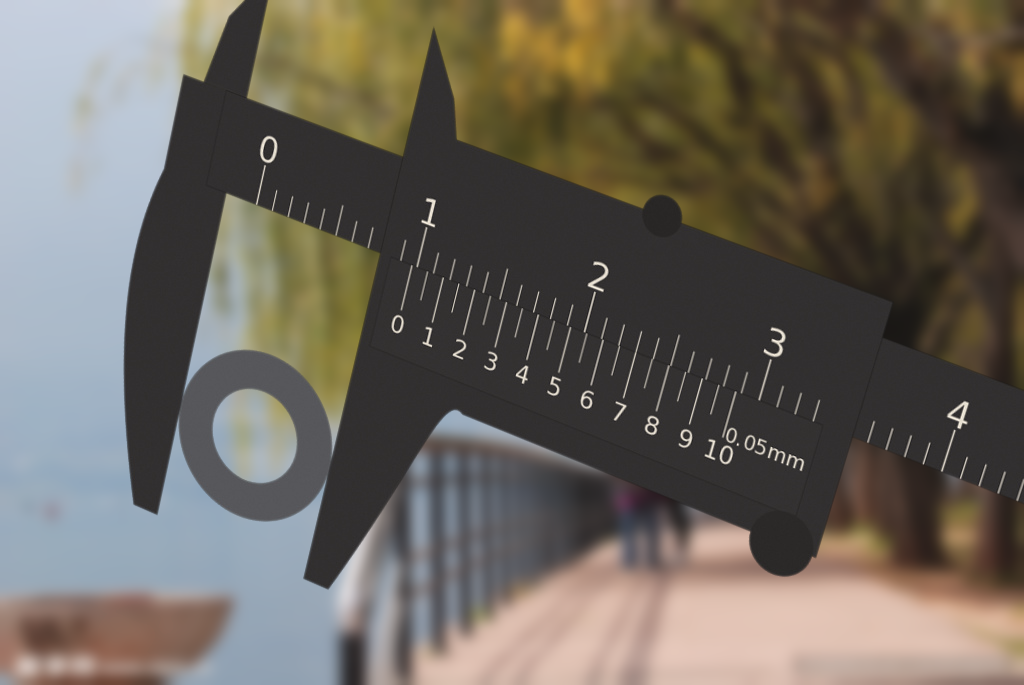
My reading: 9.7 mm
